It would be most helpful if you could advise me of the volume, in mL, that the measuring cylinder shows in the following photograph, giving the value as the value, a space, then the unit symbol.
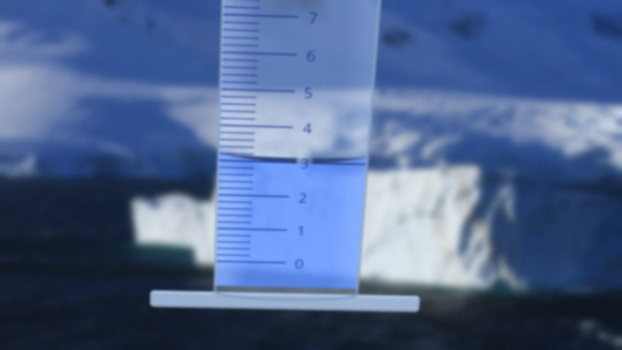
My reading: 3 mL
